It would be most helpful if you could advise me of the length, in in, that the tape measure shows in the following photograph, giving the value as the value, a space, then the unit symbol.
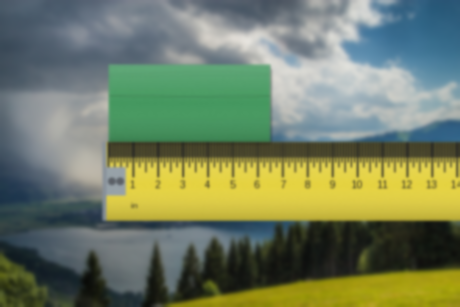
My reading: 6.5 in
